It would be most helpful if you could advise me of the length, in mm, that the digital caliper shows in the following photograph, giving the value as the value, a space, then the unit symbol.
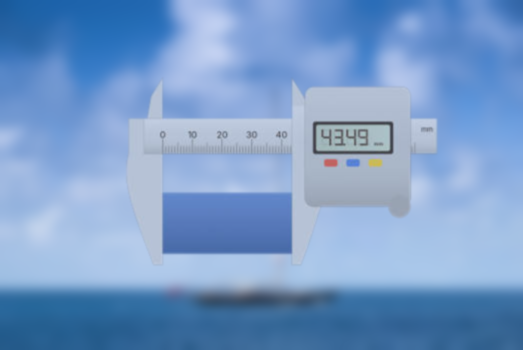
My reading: 43.49 mm
